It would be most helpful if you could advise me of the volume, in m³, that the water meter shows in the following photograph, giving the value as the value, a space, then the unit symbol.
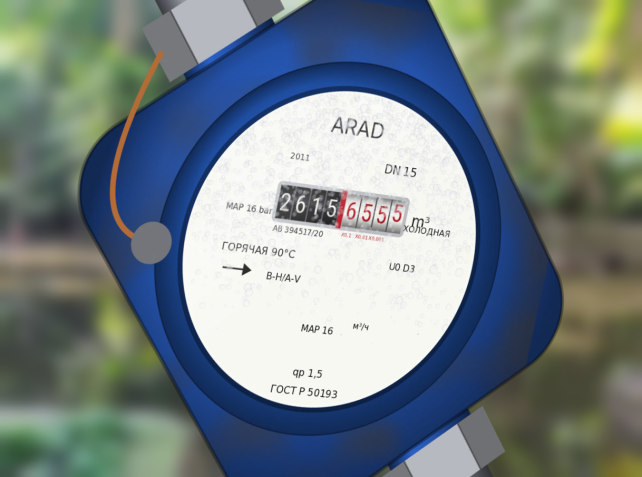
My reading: 2615.6555 m³
